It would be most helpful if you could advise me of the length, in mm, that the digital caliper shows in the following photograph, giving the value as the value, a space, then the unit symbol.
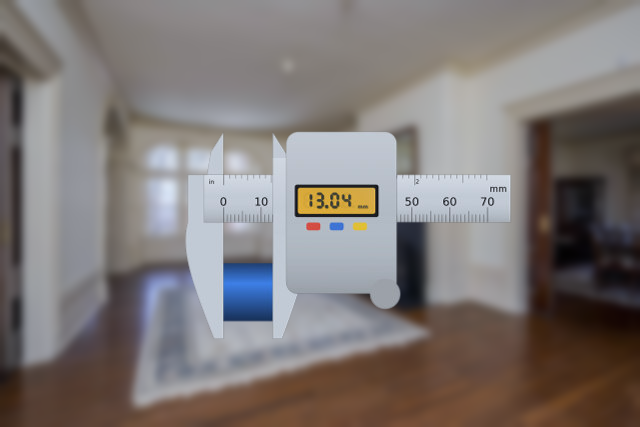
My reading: 13.04 mm
